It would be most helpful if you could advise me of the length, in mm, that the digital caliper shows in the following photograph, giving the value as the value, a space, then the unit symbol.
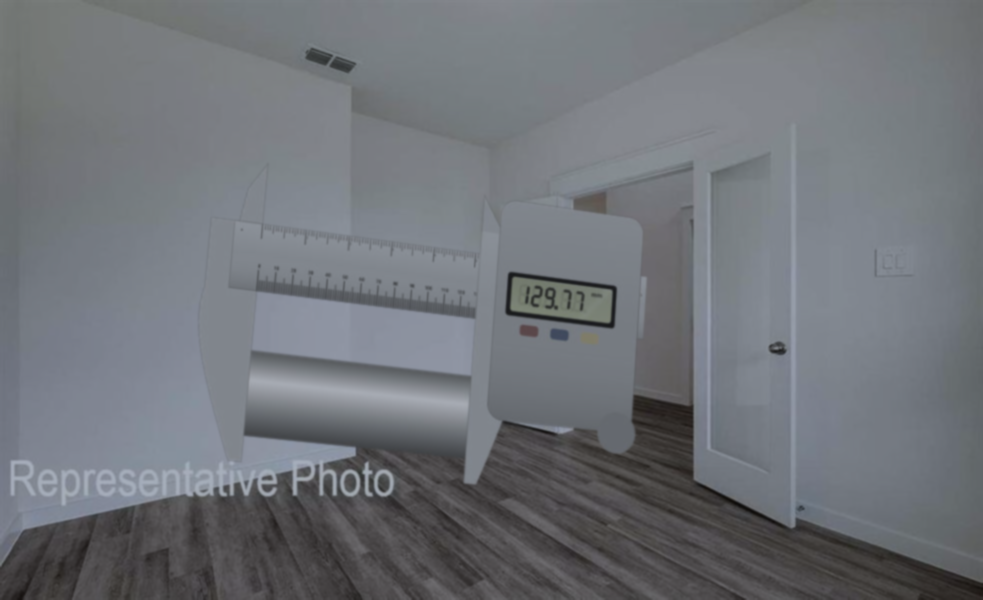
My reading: 129.77 mm
